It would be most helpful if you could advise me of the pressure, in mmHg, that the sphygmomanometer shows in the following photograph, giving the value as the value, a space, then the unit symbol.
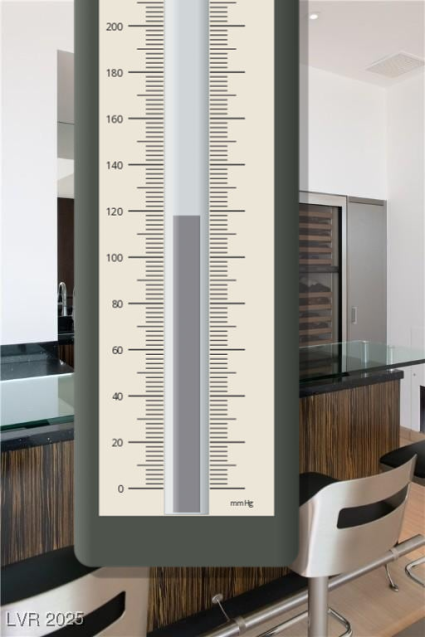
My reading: 118 mmHg
